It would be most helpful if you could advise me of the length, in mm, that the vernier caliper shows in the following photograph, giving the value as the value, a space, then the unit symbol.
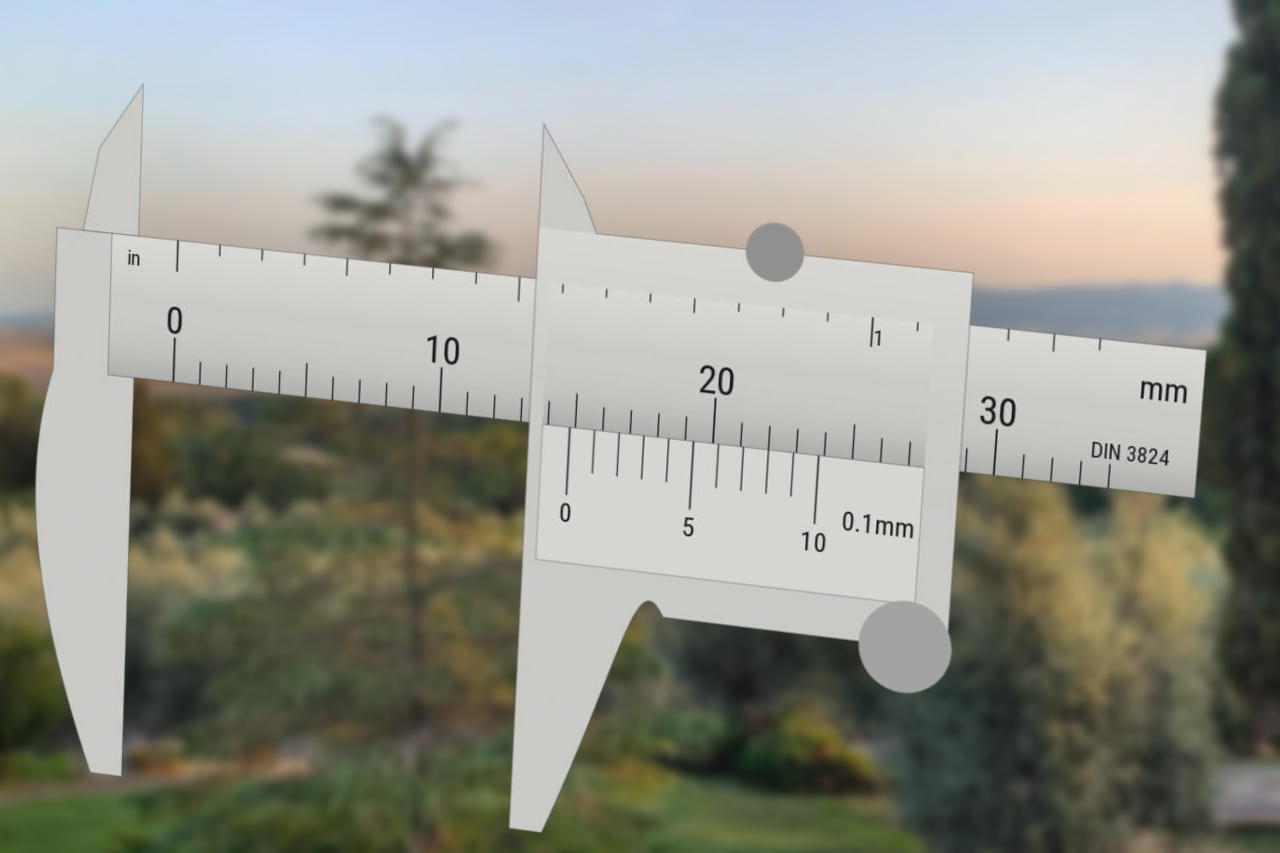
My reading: 14.8 mm
